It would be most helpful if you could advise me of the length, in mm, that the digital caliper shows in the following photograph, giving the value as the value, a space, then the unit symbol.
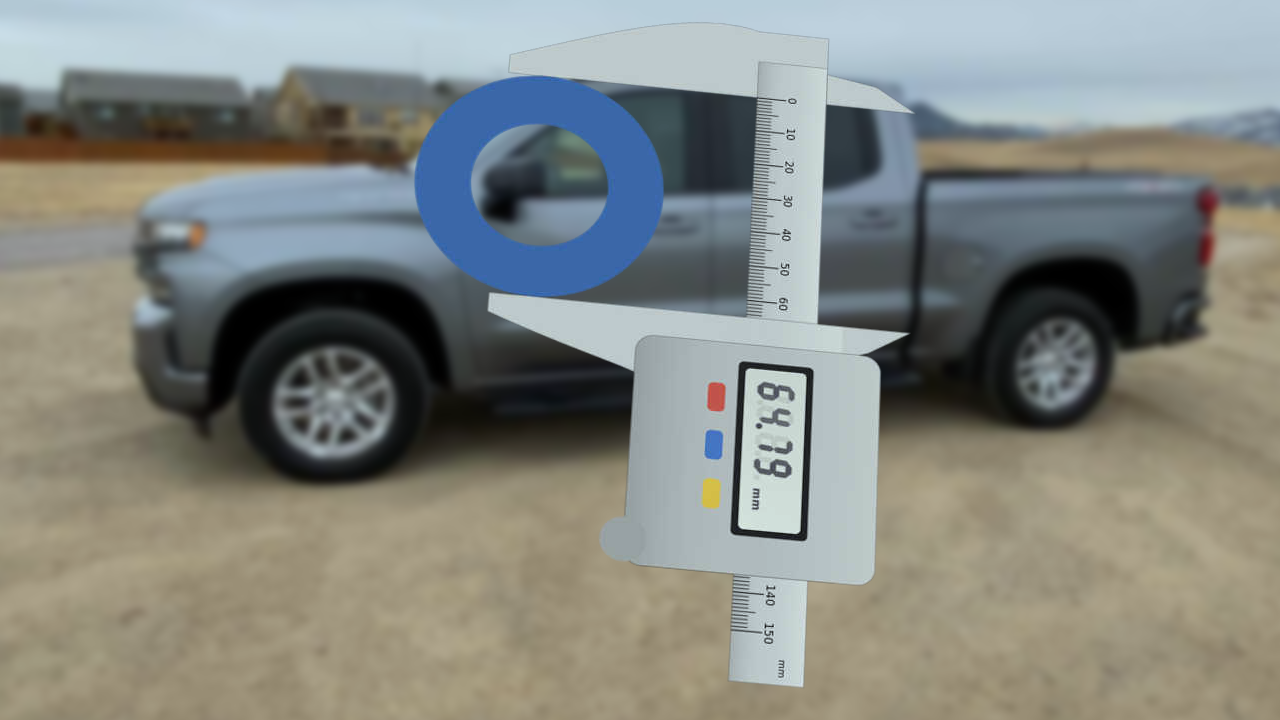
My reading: 64.79 mm
